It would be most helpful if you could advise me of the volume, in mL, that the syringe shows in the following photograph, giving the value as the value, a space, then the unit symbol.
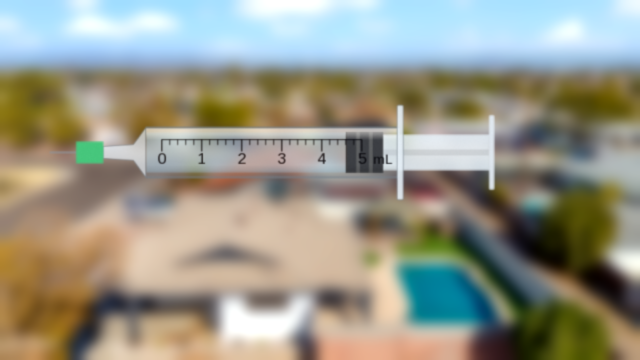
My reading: 4.6 mL
